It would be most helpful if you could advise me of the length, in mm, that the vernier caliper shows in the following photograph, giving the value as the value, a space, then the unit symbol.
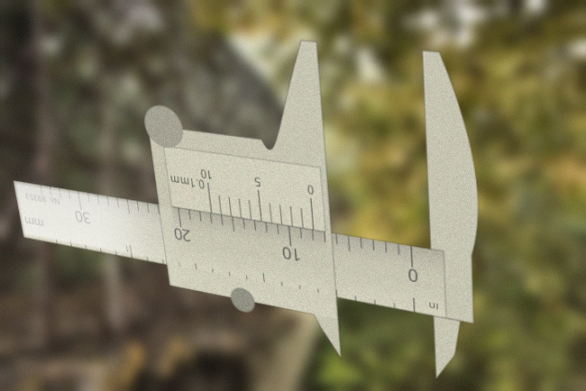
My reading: 7.9 mm
